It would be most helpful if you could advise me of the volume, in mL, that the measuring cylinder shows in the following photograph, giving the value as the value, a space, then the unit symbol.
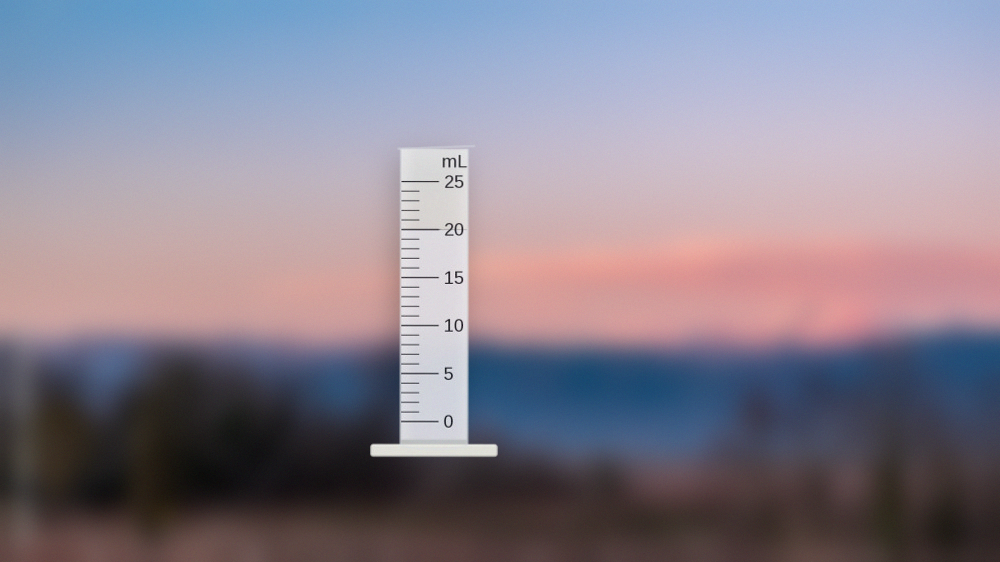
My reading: 20 mL
